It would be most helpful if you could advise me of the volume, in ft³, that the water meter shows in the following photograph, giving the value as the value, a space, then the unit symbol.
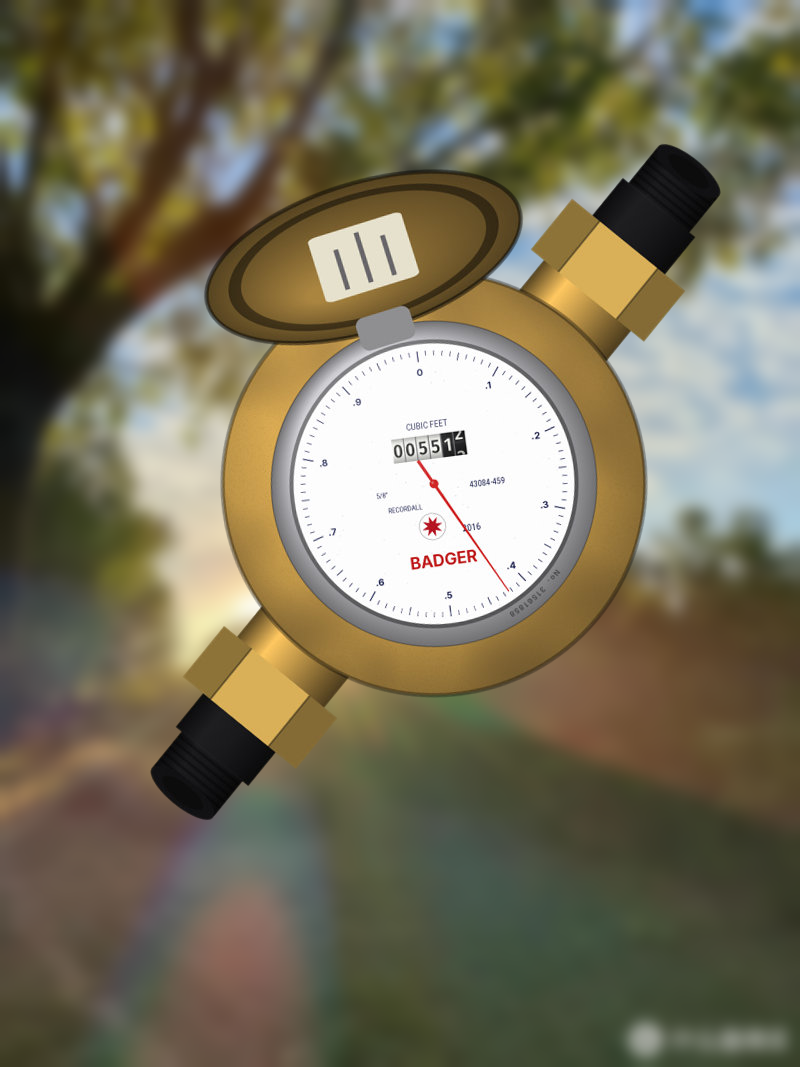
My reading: 5512.42 ft³
